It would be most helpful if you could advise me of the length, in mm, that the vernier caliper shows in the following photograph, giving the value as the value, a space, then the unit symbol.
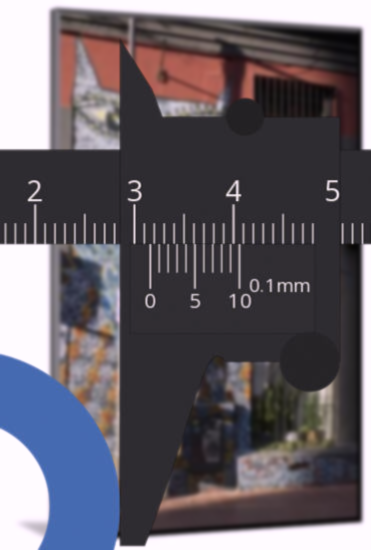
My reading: 31.6 mm
